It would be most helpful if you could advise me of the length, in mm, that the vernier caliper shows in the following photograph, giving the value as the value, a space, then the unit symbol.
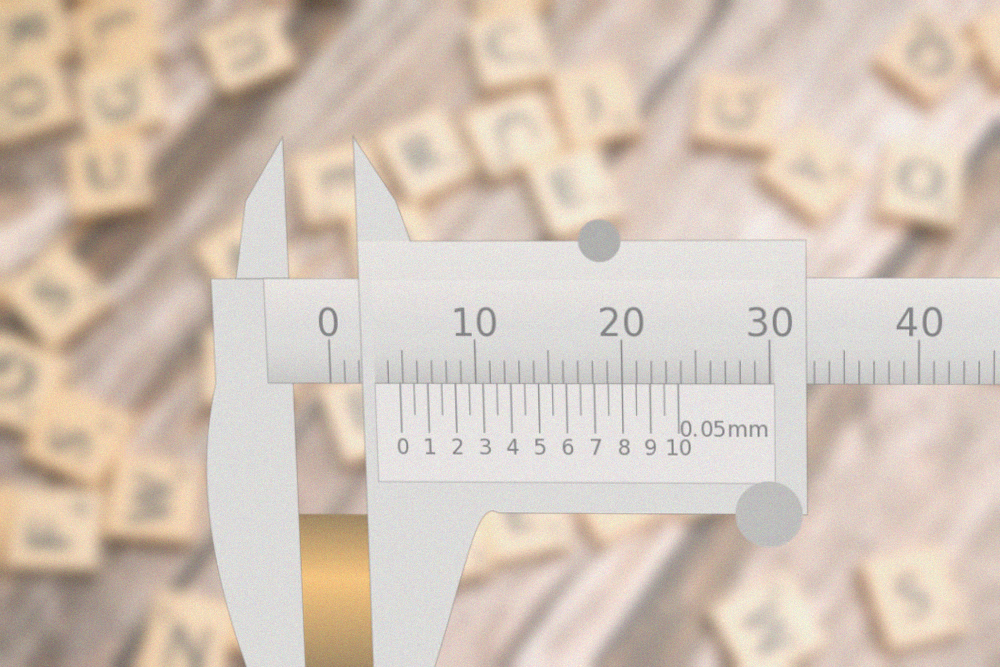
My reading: 4.8 mm
